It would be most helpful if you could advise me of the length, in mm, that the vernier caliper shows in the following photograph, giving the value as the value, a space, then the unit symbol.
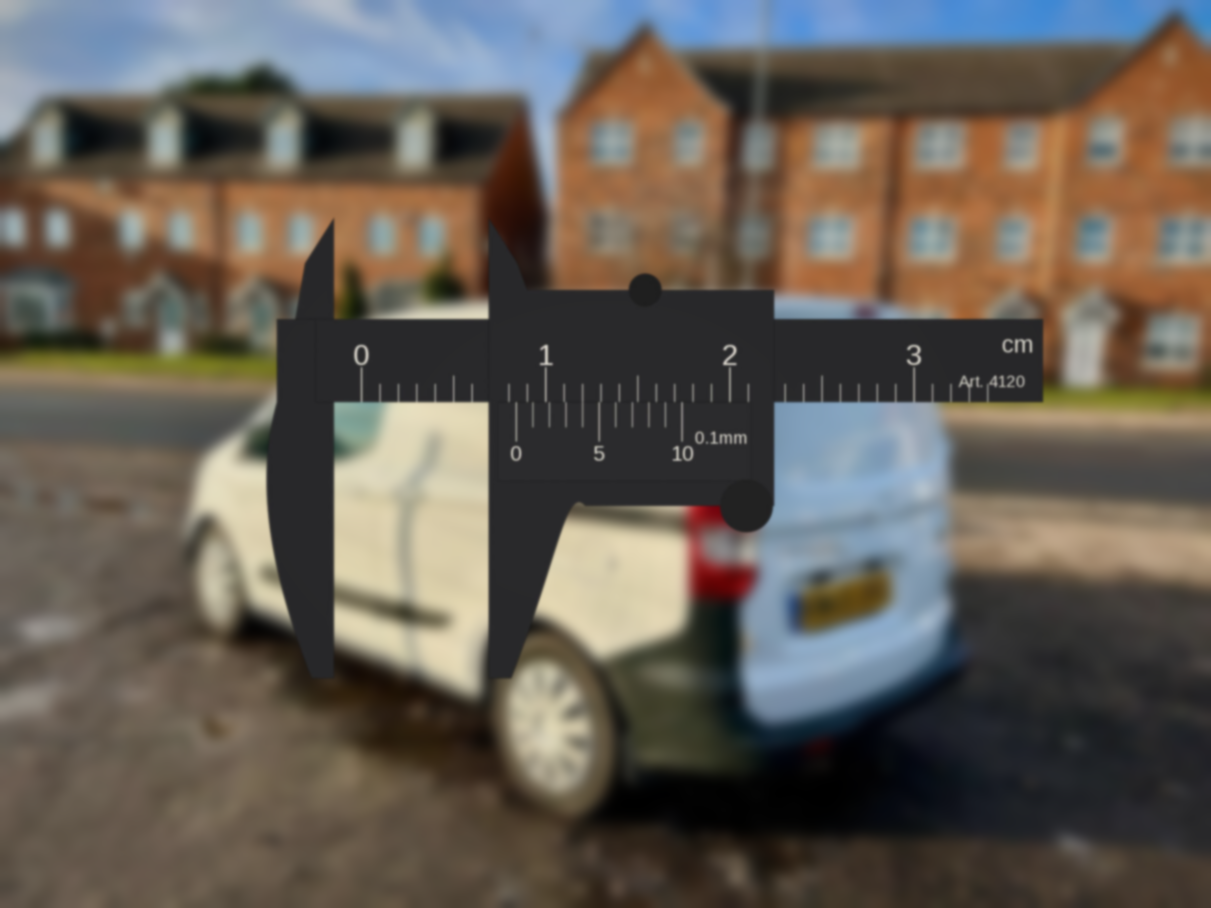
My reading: 8.4 mm
